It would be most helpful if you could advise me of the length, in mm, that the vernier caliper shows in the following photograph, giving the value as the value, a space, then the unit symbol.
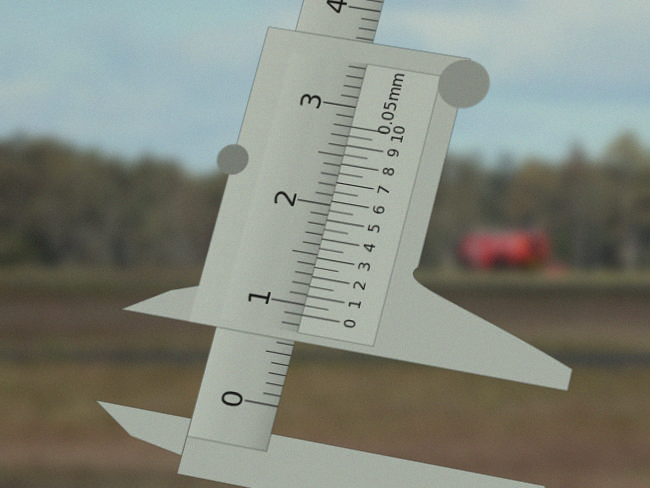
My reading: 9.0 mm
